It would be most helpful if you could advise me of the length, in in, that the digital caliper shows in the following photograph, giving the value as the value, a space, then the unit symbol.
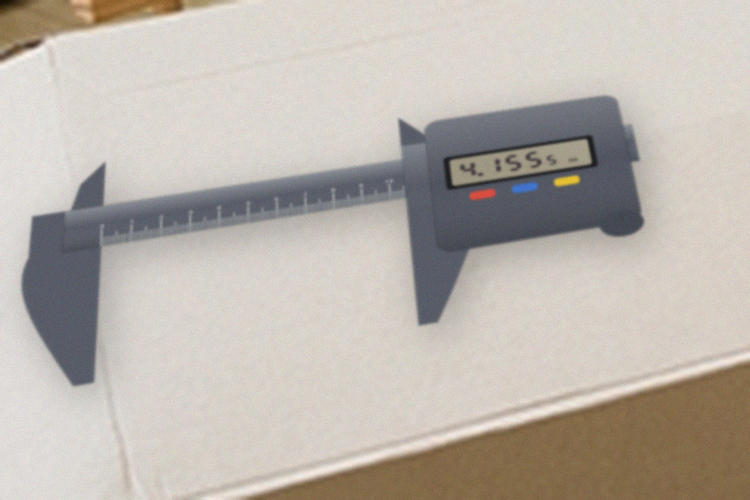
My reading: 4.1555 in
